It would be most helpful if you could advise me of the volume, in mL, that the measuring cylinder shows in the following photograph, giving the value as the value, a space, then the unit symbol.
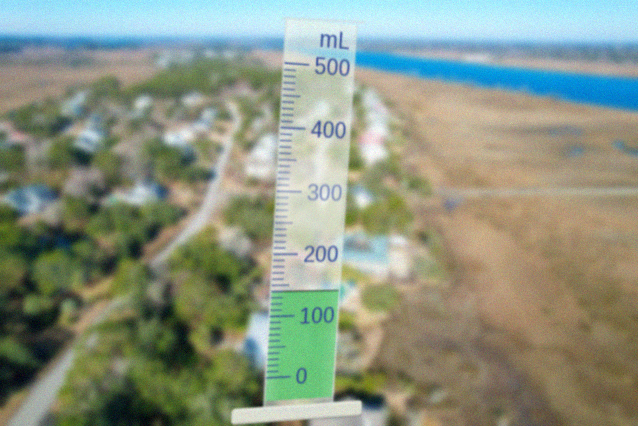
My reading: 140 mL
